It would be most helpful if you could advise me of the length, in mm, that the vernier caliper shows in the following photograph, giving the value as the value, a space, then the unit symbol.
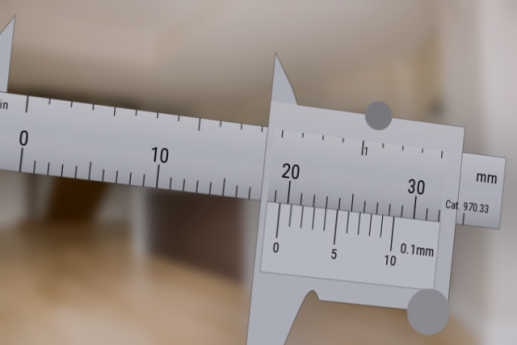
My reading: 19.4 mm
